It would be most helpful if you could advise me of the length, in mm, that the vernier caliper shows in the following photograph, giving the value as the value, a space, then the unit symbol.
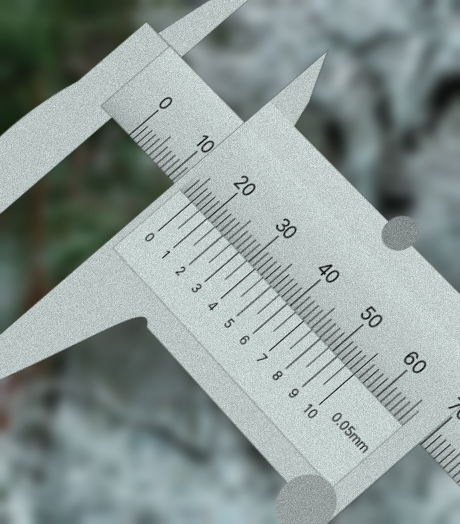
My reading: 16.0 mm
